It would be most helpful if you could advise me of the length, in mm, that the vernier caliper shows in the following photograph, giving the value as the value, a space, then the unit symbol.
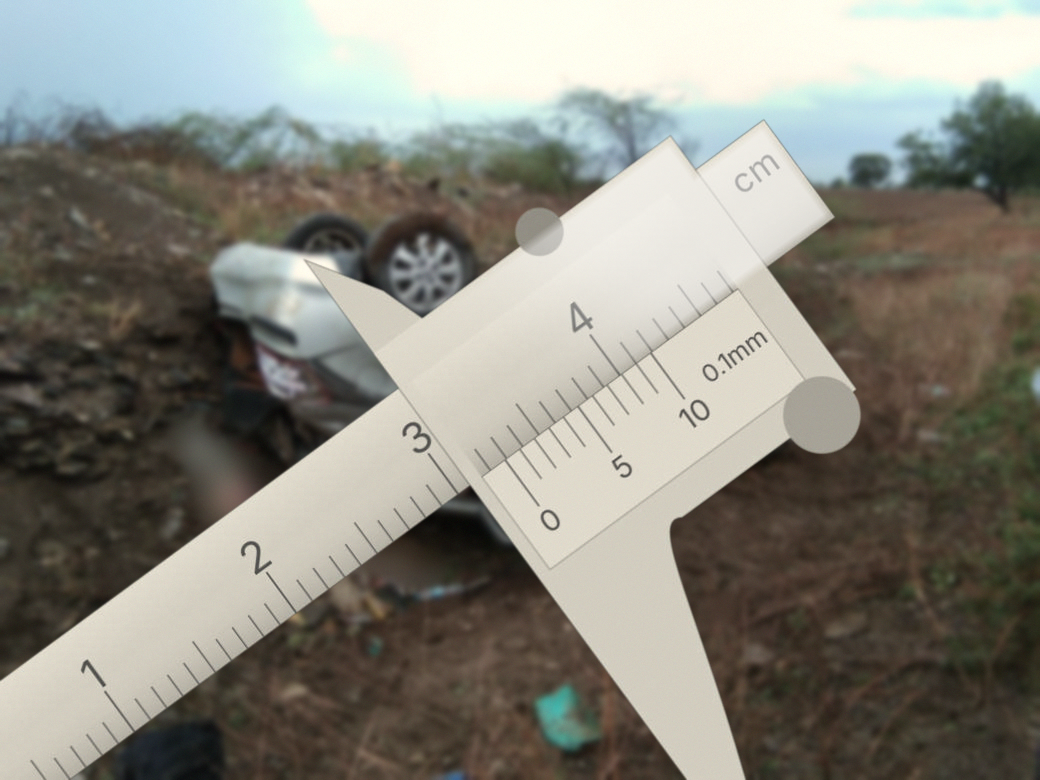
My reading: 32.9 mm
